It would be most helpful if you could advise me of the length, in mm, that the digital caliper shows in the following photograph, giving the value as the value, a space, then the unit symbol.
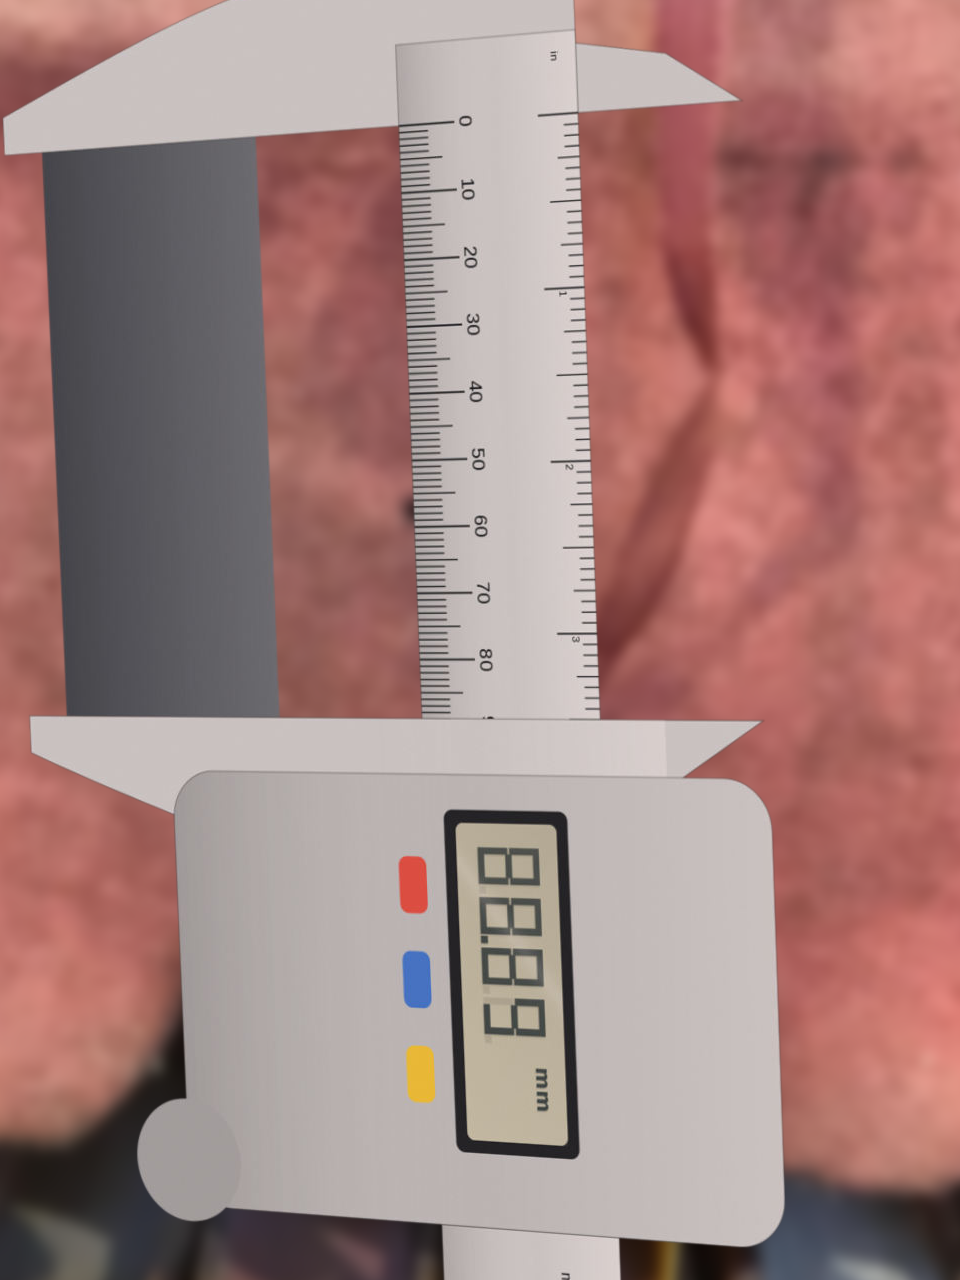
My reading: 88.89 mm
